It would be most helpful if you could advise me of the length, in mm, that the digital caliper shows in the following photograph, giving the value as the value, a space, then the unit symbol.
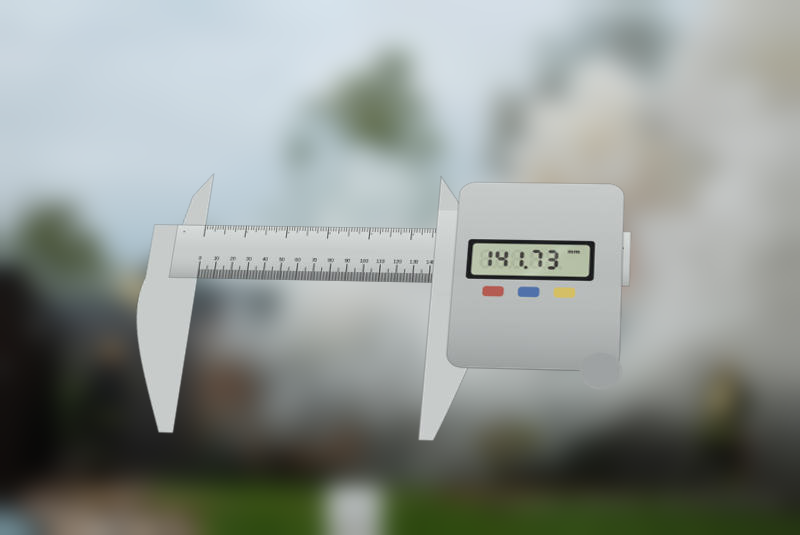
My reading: 141.73 mm
